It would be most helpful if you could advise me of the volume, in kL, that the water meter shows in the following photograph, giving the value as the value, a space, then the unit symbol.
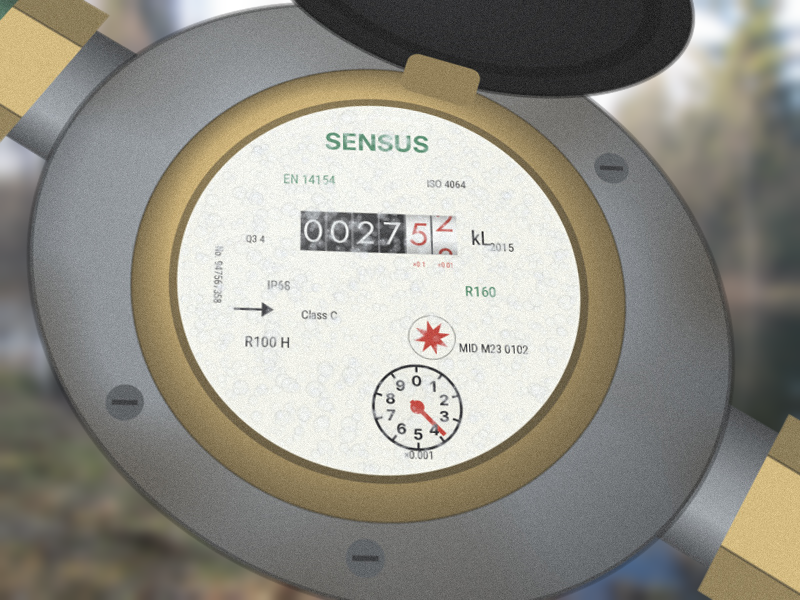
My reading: 27.523 kL
